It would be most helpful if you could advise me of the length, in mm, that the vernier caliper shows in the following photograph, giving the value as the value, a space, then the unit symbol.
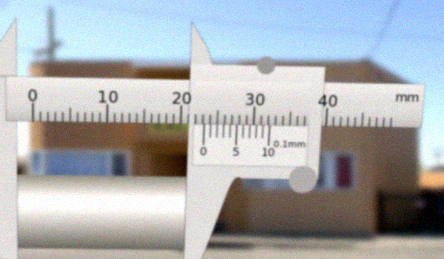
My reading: 23.2 mm
